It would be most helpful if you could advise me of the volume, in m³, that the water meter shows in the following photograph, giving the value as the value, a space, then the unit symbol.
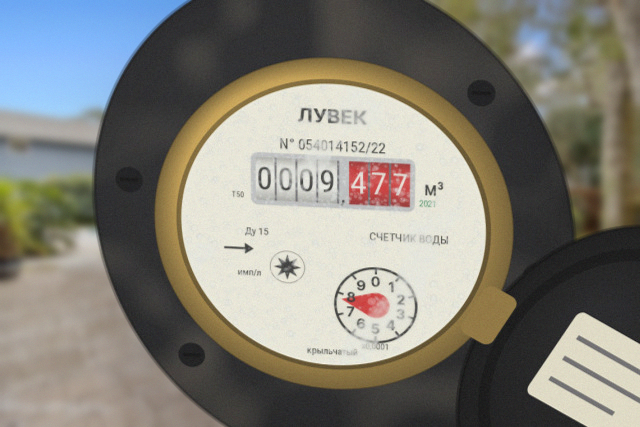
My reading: 9.4777 m³
